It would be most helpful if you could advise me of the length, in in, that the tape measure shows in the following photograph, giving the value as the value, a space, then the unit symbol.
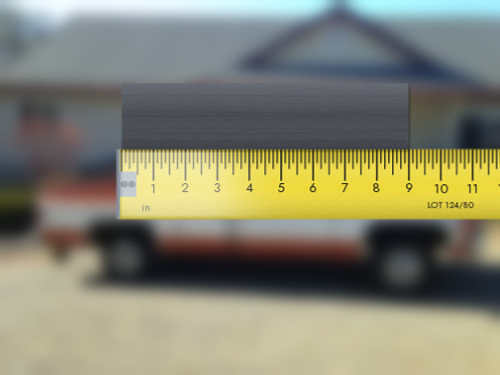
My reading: 9 in
